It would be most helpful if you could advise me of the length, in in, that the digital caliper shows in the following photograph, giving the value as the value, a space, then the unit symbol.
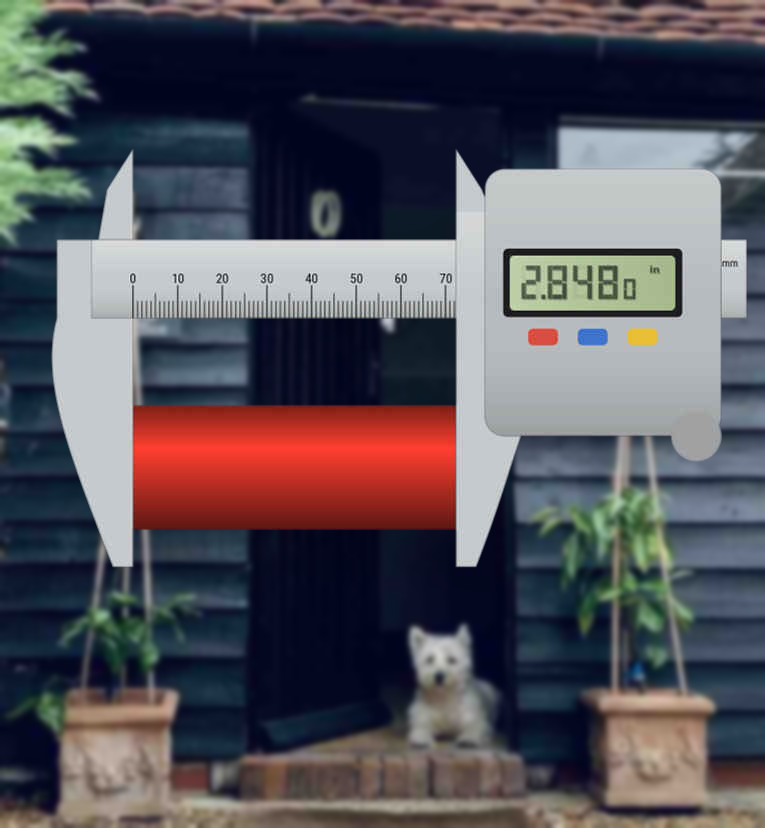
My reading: 2.8480 in
